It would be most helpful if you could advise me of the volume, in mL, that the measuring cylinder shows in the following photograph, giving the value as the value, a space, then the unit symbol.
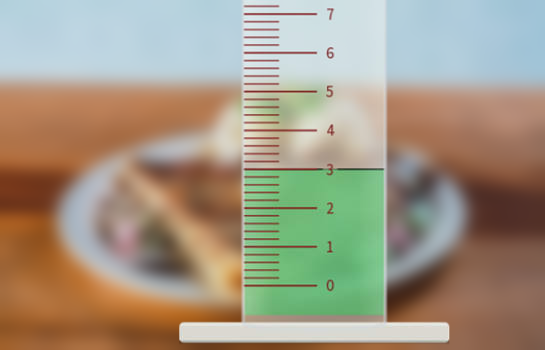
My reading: 3 mL
